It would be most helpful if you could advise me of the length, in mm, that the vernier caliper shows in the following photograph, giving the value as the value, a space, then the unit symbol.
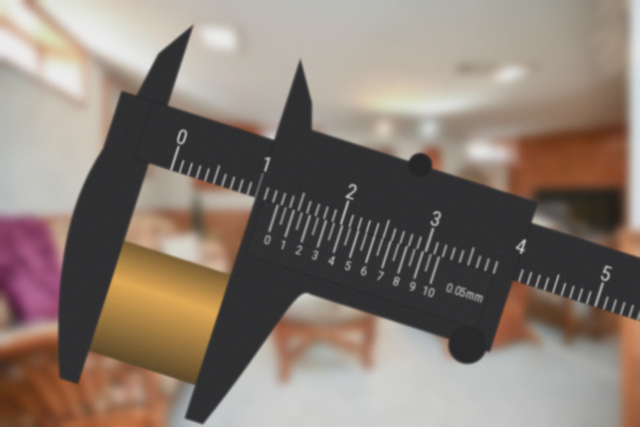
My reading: 12.6 mm
